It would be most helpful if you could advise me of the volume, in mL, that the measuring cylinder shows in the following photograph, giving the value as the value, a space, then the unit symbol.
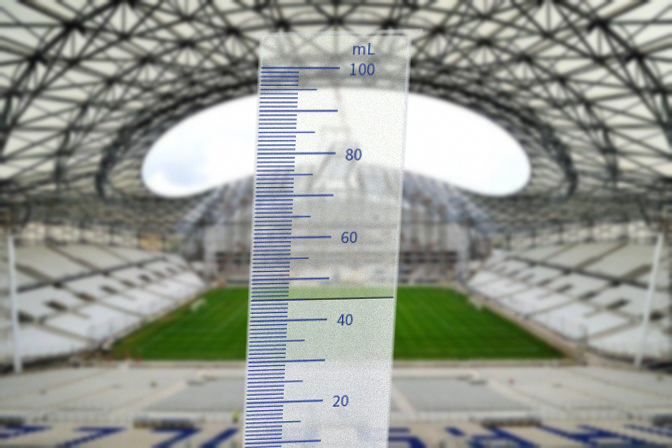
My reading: 45 mL
